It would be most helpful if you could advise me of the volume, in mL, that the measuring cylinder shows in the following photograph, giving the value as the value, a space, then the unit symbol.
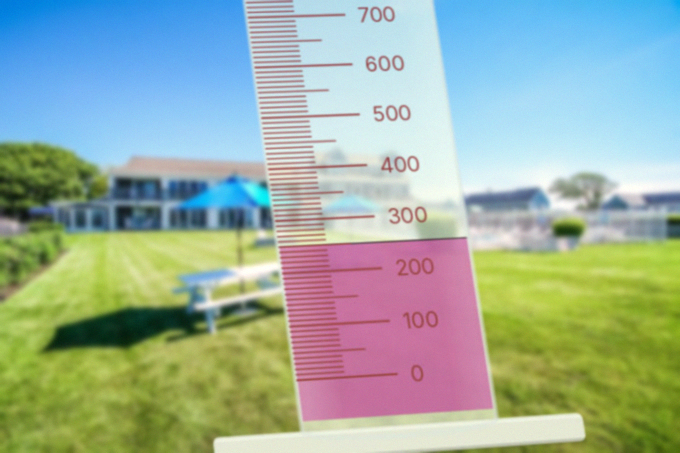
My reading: 250 mL
